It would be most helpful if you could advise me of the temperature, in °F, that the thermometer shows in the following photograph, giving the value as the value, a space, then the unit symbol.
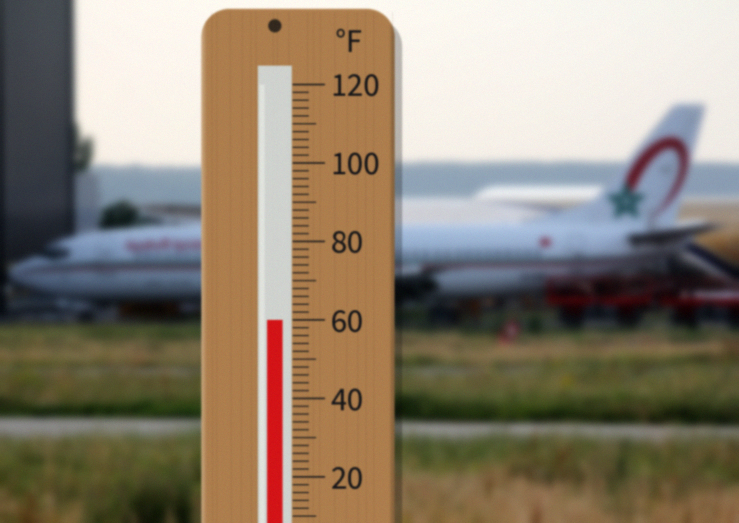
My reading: 60 °F
